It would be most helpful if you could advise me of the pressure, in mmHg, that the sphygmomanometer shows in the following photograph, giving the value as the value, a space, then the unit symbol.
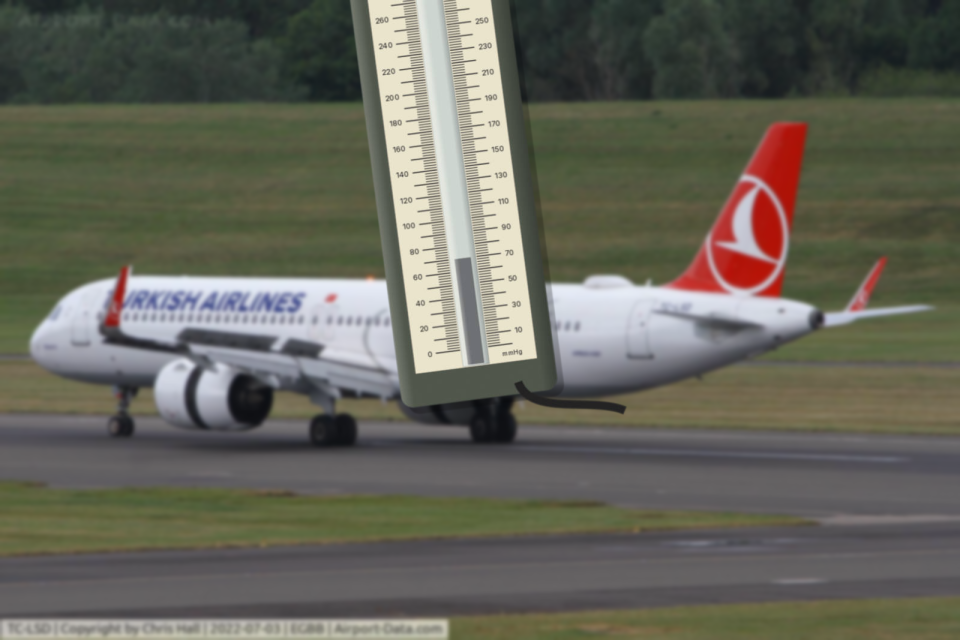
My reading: 70 mmHg
